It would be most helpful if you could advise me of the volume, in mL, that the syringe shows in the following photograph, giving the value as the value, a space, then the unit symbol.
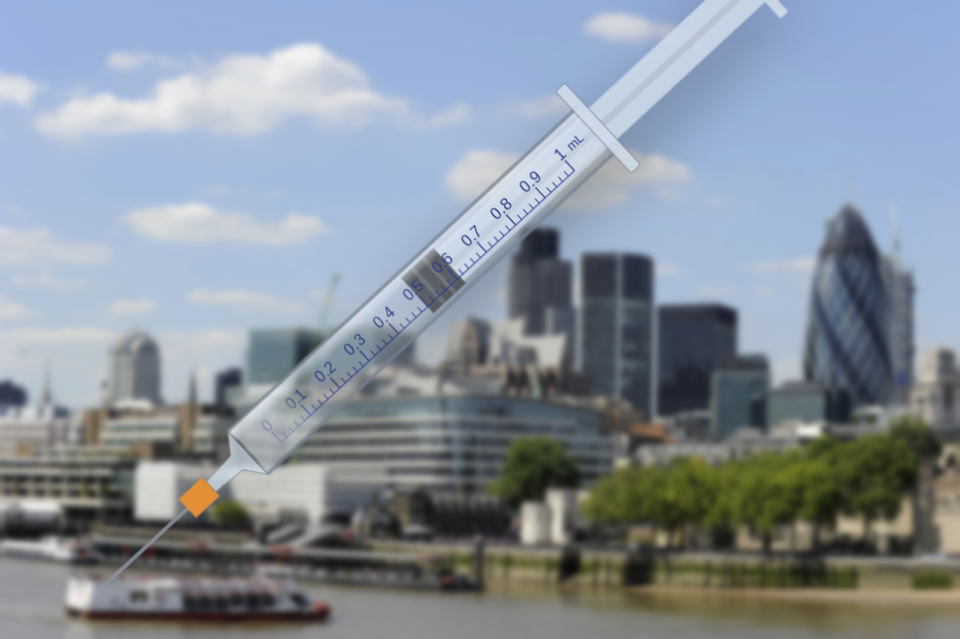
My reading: 0.5 mL
